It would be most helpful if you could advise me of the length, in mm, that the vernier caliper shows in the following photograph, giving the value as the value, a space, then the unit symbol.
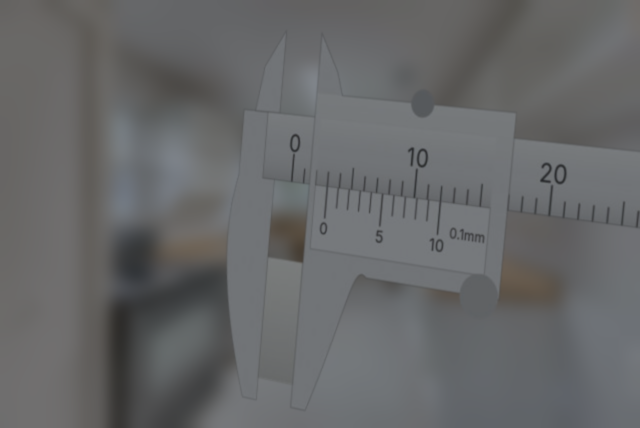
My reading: 3.0 mm
